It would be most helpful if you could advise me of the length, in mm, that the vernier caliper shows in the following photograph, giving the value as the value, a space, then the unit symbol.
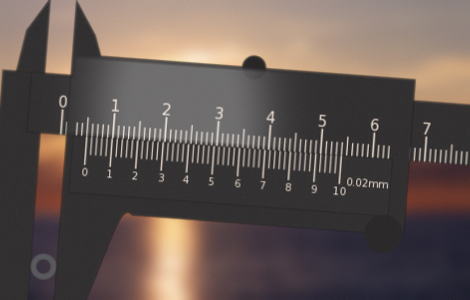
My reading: 5.0 mm
